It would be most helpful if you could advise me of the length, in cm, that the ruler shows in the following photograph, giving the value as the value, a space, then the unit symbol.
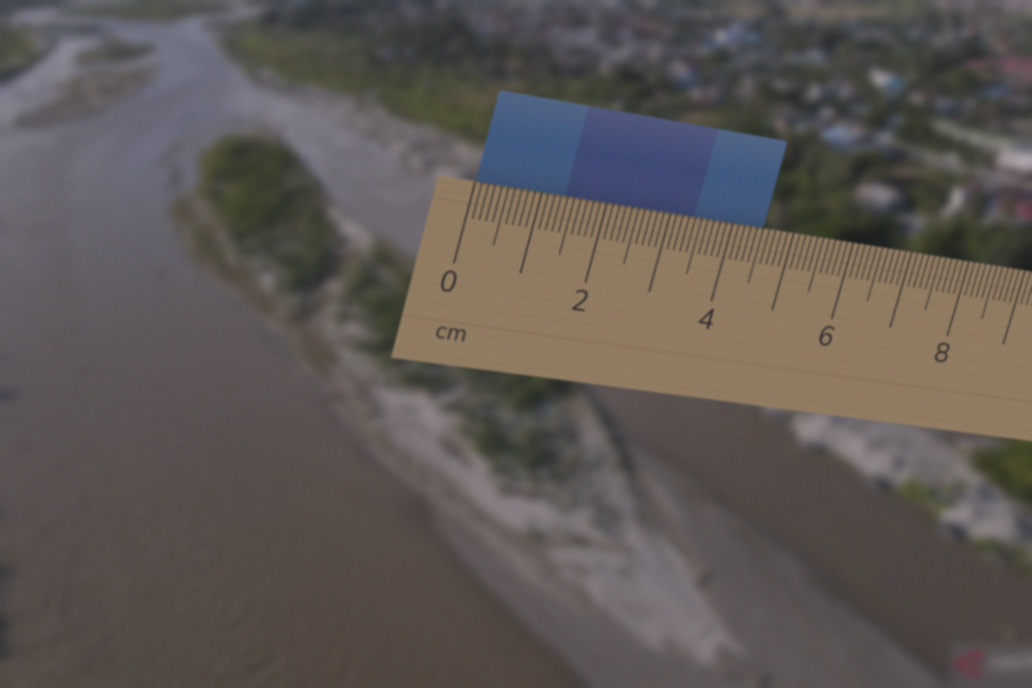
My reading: 4.5 cm
